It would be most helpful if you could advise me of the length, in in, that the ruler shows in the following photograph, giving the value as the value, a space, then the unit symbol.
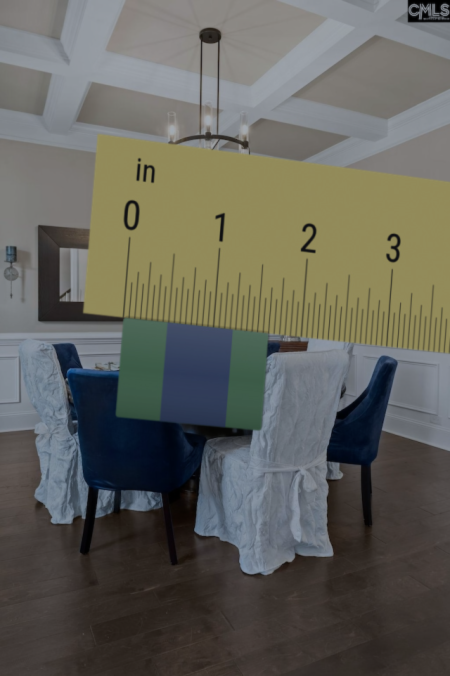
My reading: 1.625 in
